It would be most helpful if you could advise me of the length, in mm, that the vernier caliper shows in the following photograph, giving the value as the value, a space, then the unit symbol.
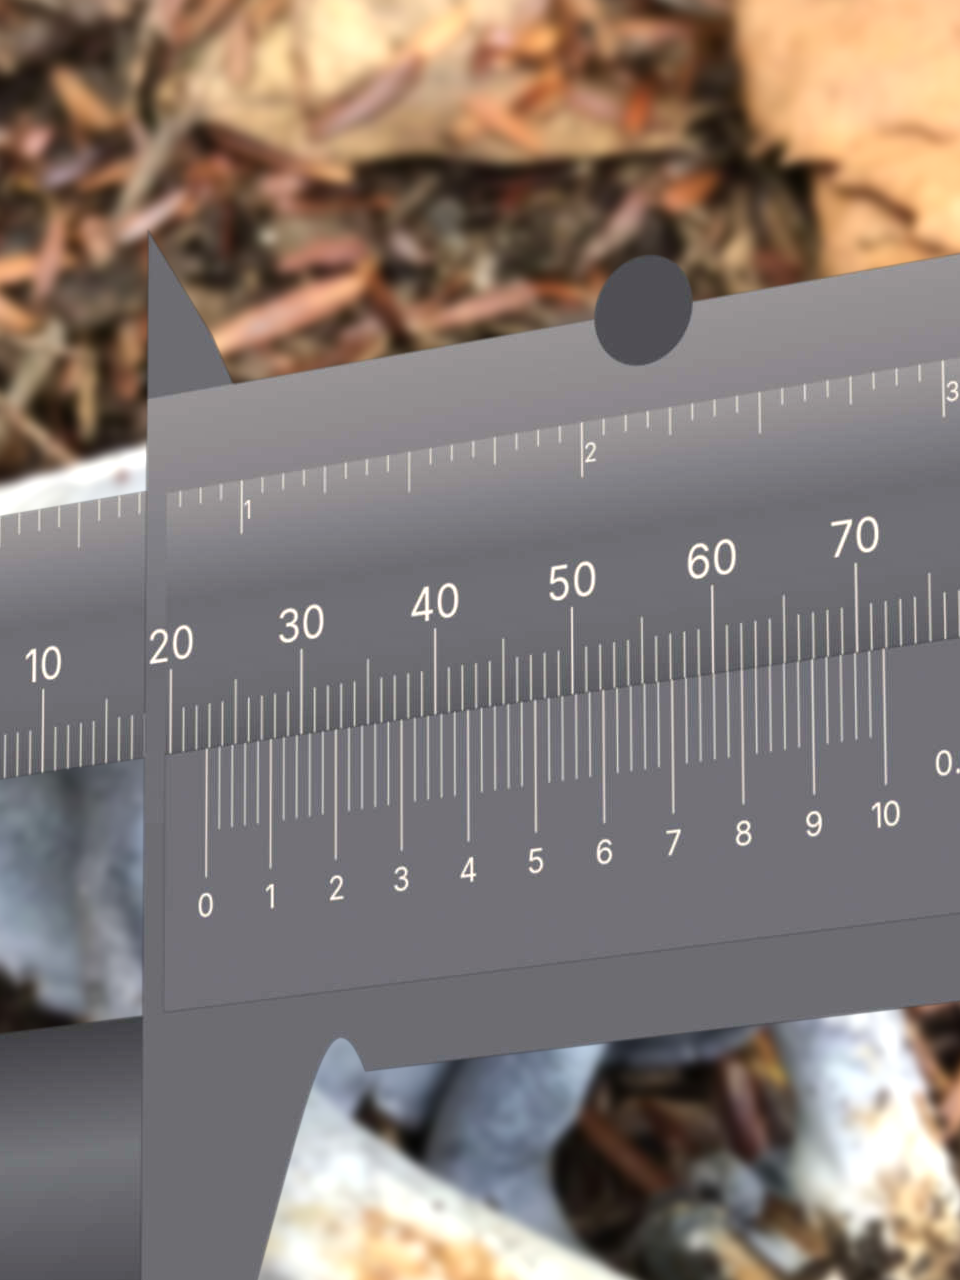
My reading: 22.8 mm
